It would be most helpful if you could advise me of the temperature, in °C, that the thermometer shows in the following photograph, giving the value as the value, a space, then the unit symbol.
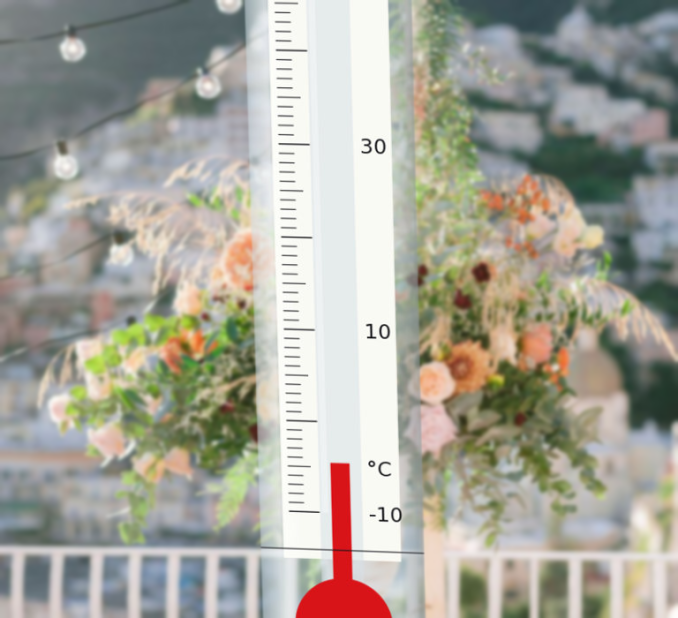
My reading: -4.5 °C
